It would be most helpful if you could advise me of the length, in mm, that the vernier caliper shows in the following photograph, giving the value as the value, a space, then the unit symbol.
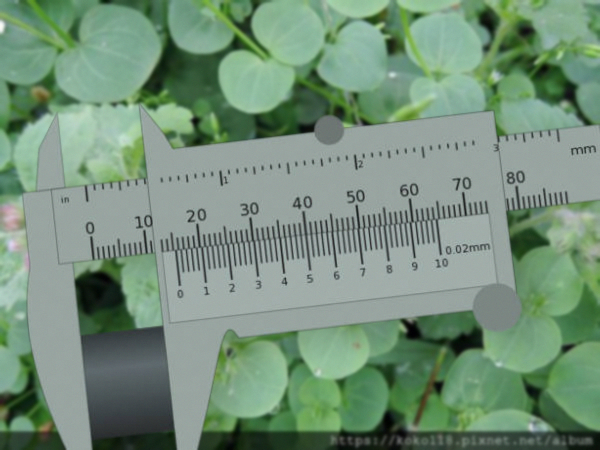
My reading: 15.5 mm
